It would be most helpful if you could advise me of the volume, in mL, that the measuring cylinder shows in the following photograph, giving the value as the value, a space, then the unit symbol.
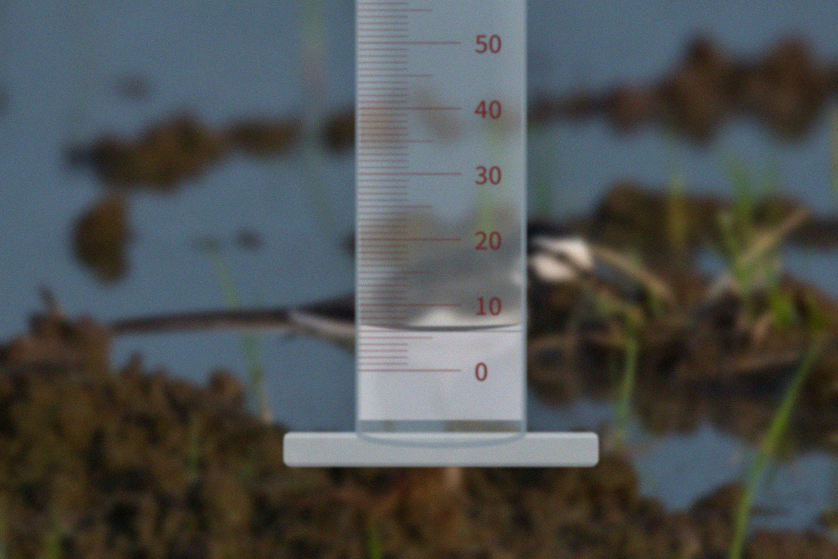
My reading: 6 mL
